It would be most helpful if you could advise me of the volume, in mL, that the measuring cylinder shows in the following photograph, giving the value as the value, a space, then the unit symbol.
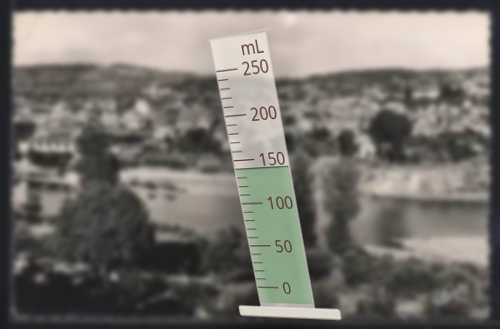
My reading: 140 mL
